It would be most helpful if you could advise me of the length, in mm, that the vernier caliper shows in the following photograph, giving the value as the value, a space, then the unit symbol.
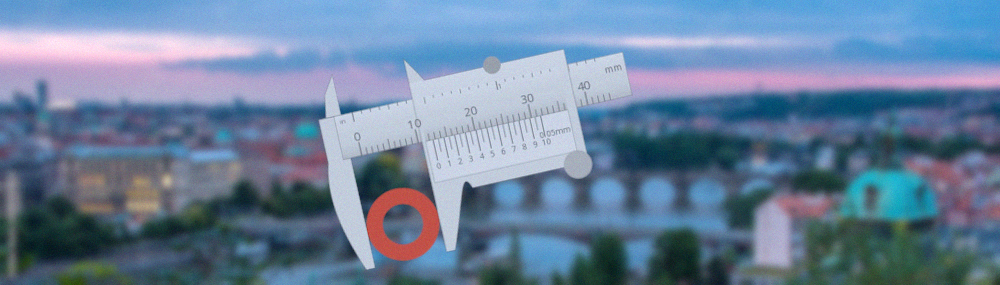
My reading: 12.6 mm
